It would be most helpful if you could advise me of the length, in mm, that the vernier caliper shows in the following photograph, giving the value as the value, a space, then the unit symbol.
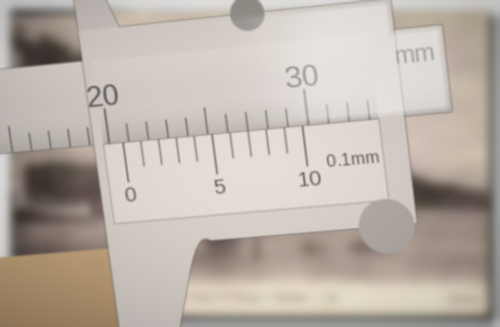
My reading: 20.7 mm
